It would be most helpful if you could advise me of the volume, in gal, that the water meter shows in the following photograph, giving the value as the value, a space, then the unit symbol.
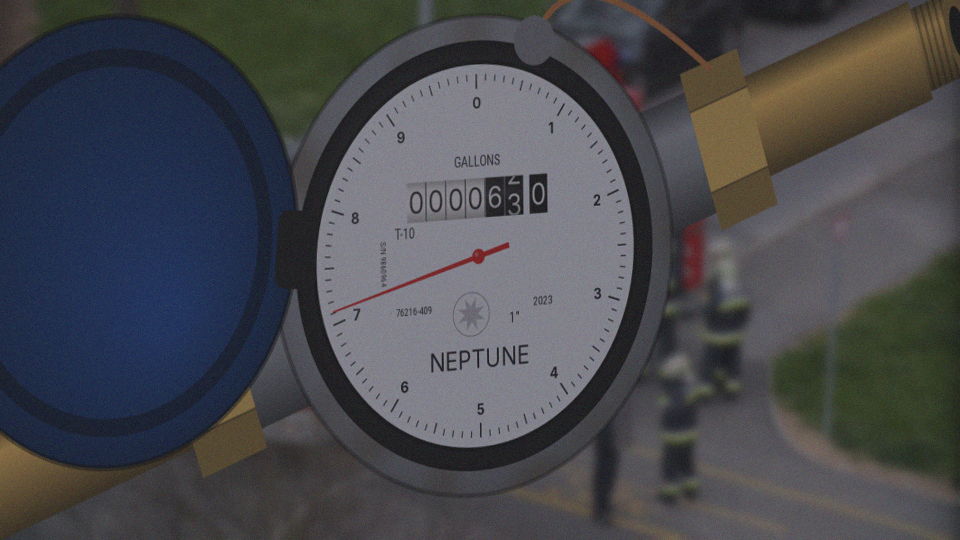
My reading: 627.1 gal
